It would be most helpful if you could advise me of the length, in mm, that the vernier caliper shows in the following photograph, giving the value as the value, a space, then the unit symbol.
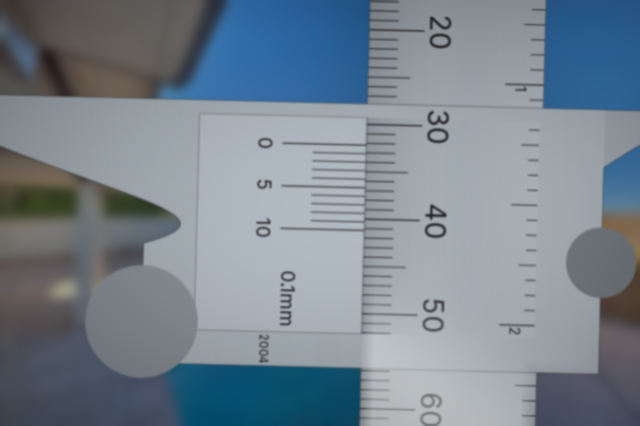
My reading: 32.2 mm
